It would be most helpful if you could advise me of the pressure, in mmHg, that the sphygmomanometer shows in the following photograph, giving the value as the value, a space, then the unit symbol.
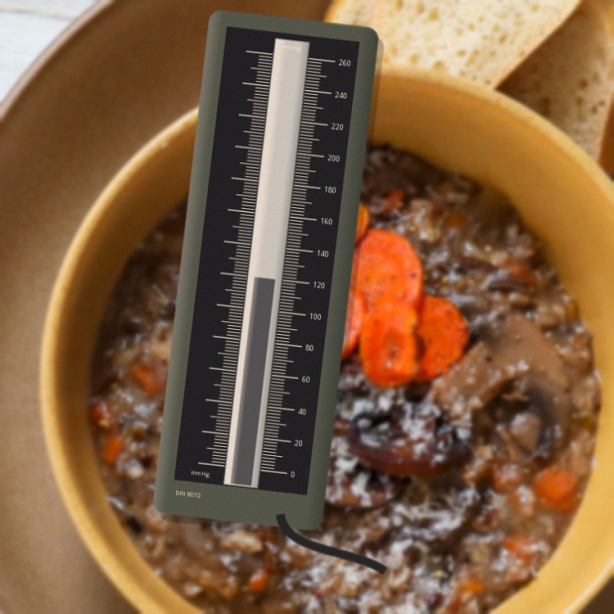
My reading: 120 mmHg
